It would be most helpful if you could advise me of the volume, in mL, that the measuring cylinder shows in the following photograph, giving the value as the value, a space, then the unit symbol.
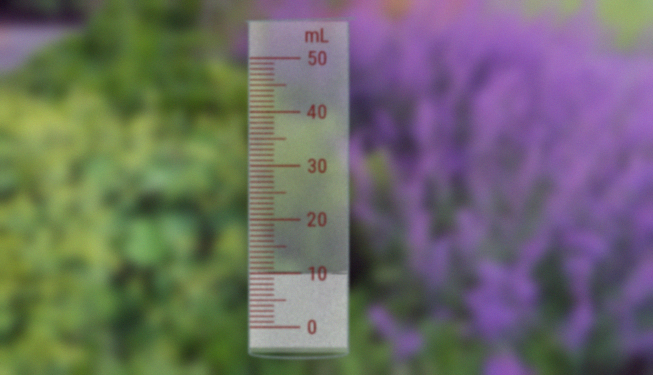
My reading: 10 mL
